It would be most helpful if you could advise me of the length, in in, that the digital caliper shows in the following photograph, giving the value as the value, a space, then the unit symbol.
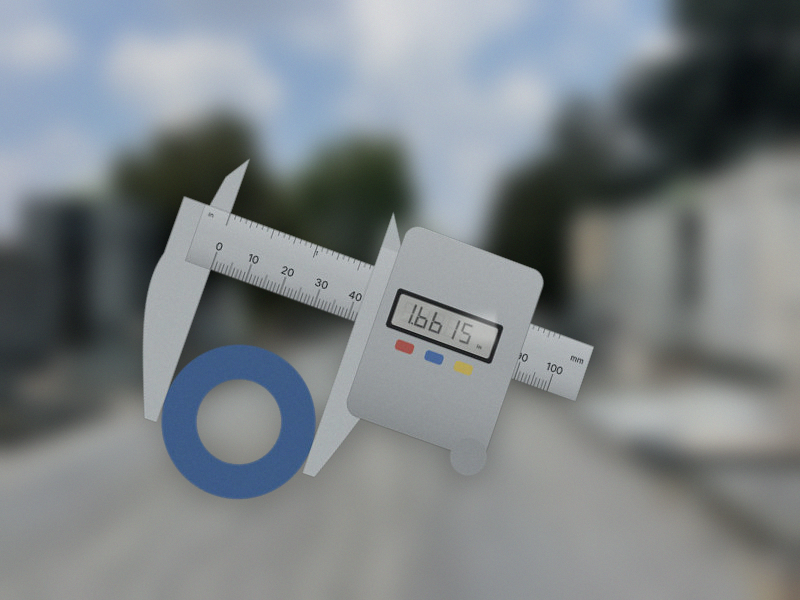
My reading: 1.6615 in
